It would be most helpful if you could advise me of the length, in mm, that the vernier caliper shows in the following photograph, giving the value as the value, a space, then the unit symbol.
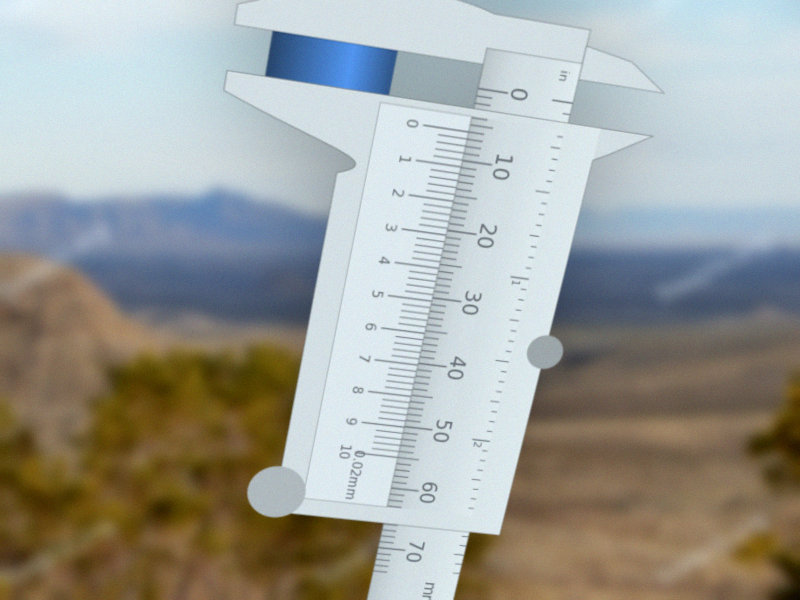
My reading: 6.0 mm
